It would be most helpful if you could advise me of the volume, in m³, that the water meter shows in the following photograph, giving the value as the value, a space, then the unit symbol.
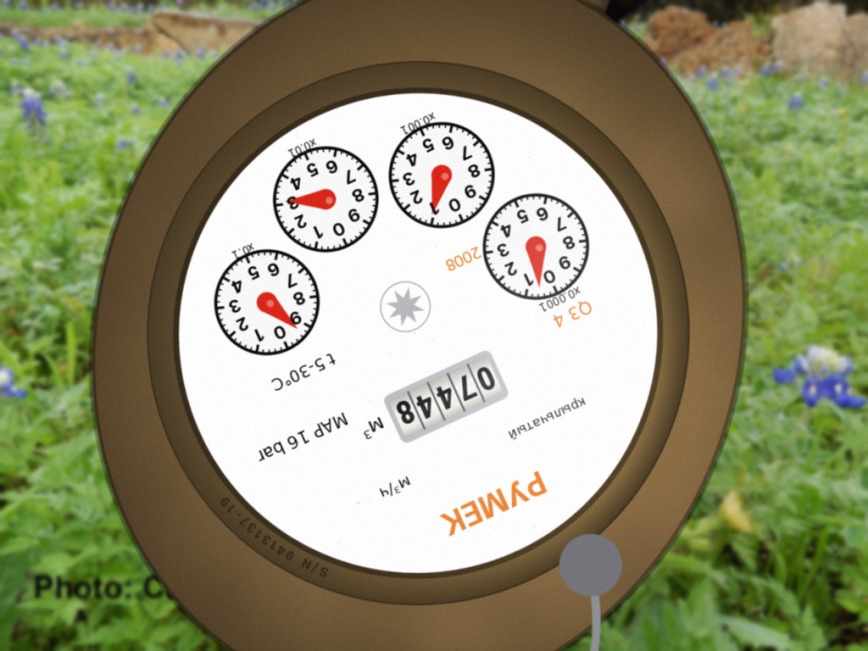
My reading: 7447.9310 m³
